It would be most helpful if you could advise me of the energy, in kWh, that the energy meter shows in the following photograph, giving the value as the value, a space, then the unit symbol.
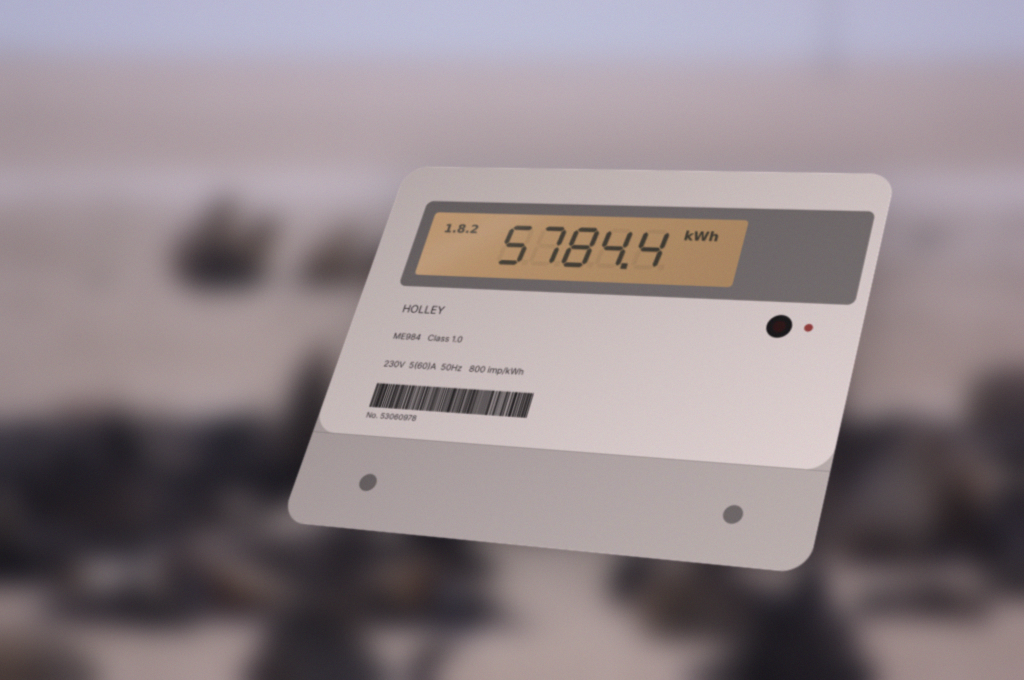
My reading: 5784.4 kWh
